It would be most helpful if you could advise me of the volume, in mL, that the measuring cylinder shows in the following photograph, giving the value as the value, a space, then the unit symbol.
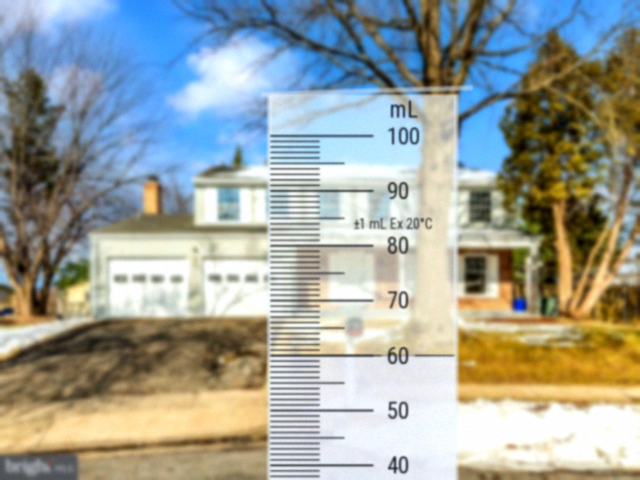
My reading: 60 mL
